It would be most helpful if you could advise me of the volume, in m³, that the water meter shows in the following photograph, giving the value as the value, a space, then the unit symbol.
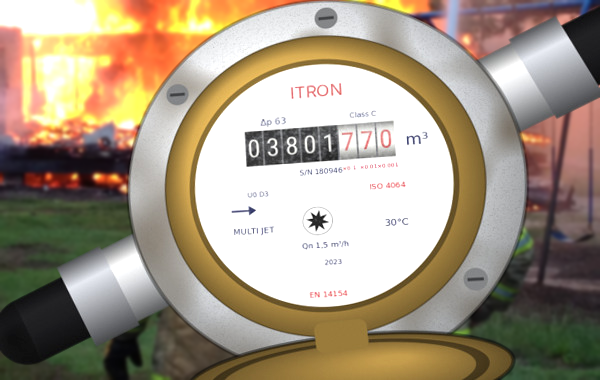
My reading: 3801.770 m³
